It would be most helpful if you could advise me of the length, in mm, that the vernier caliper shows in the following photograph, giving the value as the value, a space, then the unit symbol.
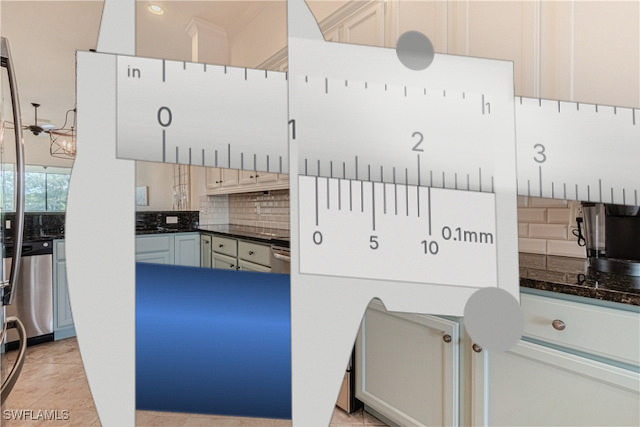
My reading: 11.8 mm
